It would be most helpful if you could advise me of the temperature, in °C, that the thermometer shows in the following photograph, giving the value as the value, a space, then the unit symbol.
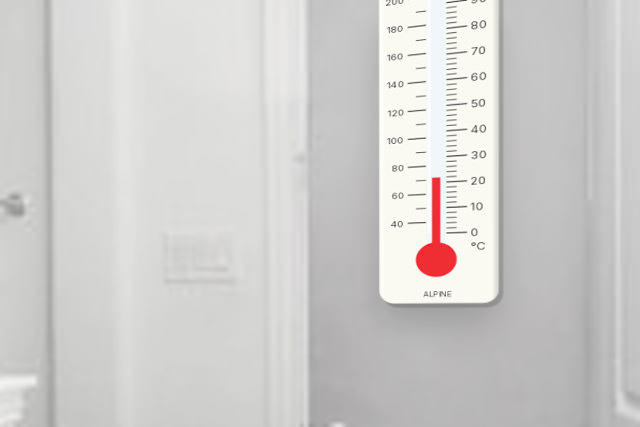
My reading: 22 °C
